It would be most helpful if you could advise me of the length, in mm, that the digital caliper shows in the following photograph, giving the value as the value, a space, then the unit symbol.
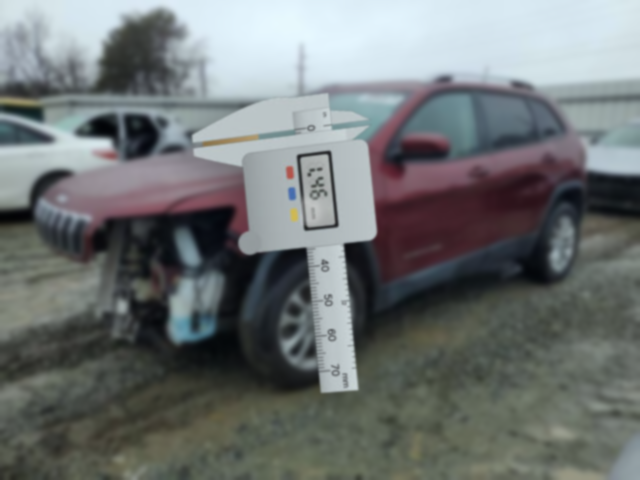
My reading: 1.46 mm
